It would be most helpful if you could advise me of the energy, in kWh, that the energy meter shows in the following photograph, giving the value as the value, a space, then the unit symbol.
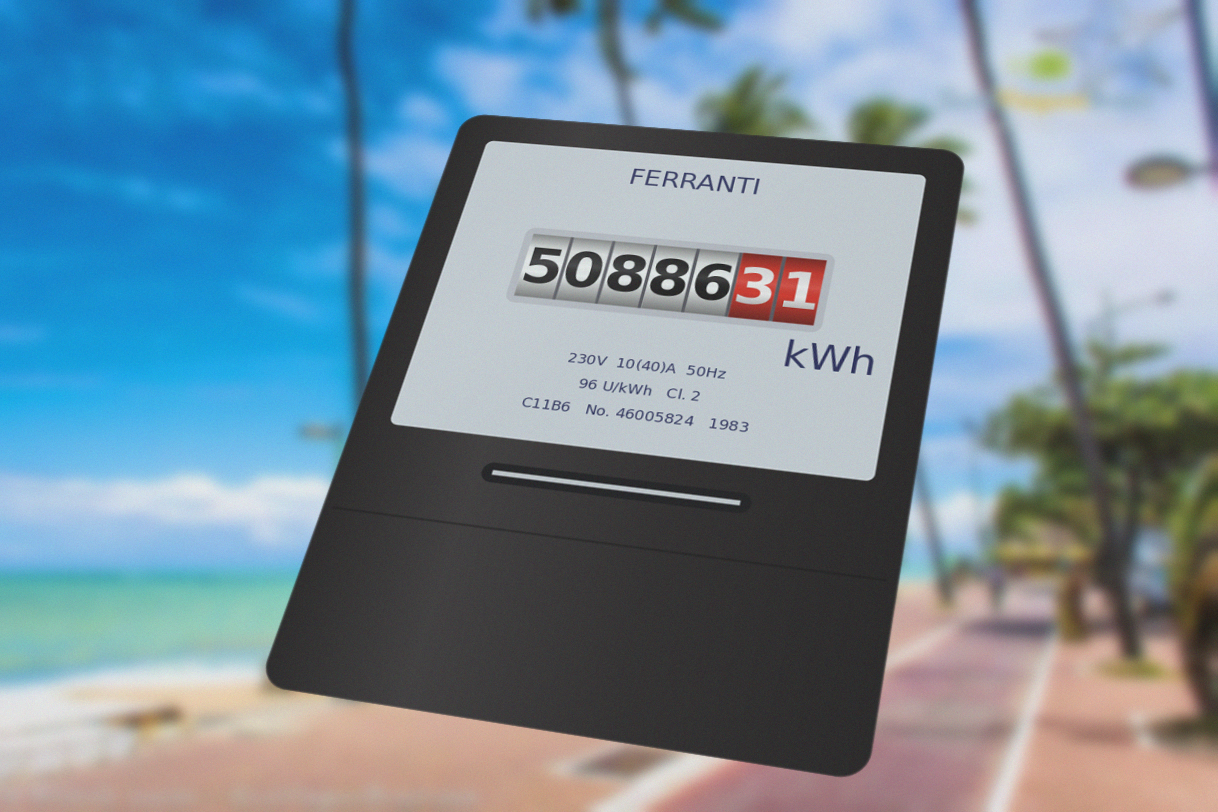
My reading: 50886.31 kWh
